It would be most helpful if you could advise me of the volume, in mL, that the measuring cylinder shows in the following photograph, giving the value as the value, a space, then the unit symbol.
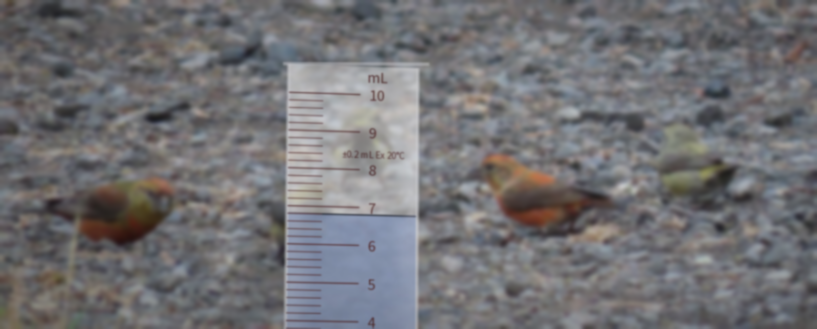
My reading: 6.8 mL
